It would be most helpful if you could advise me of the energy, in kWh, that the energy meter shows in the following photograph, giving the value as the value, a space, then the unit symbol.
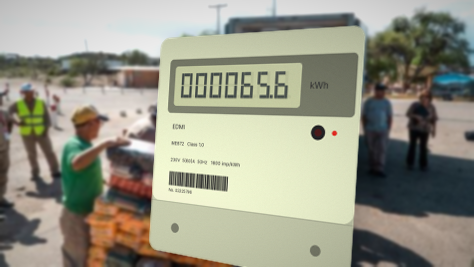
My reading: 65.6 kWh
